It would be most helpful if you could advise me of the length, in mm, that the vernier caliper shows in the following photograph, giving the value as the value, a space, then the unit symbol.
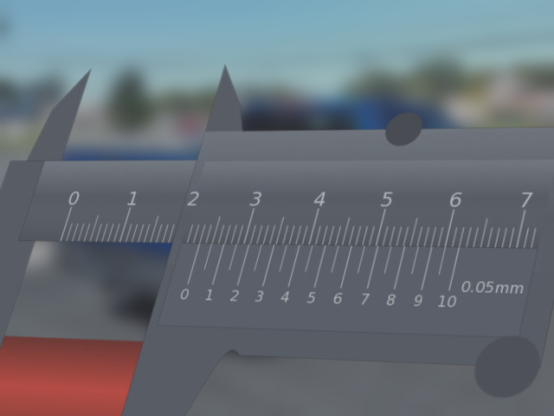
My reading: 23.0 mm
